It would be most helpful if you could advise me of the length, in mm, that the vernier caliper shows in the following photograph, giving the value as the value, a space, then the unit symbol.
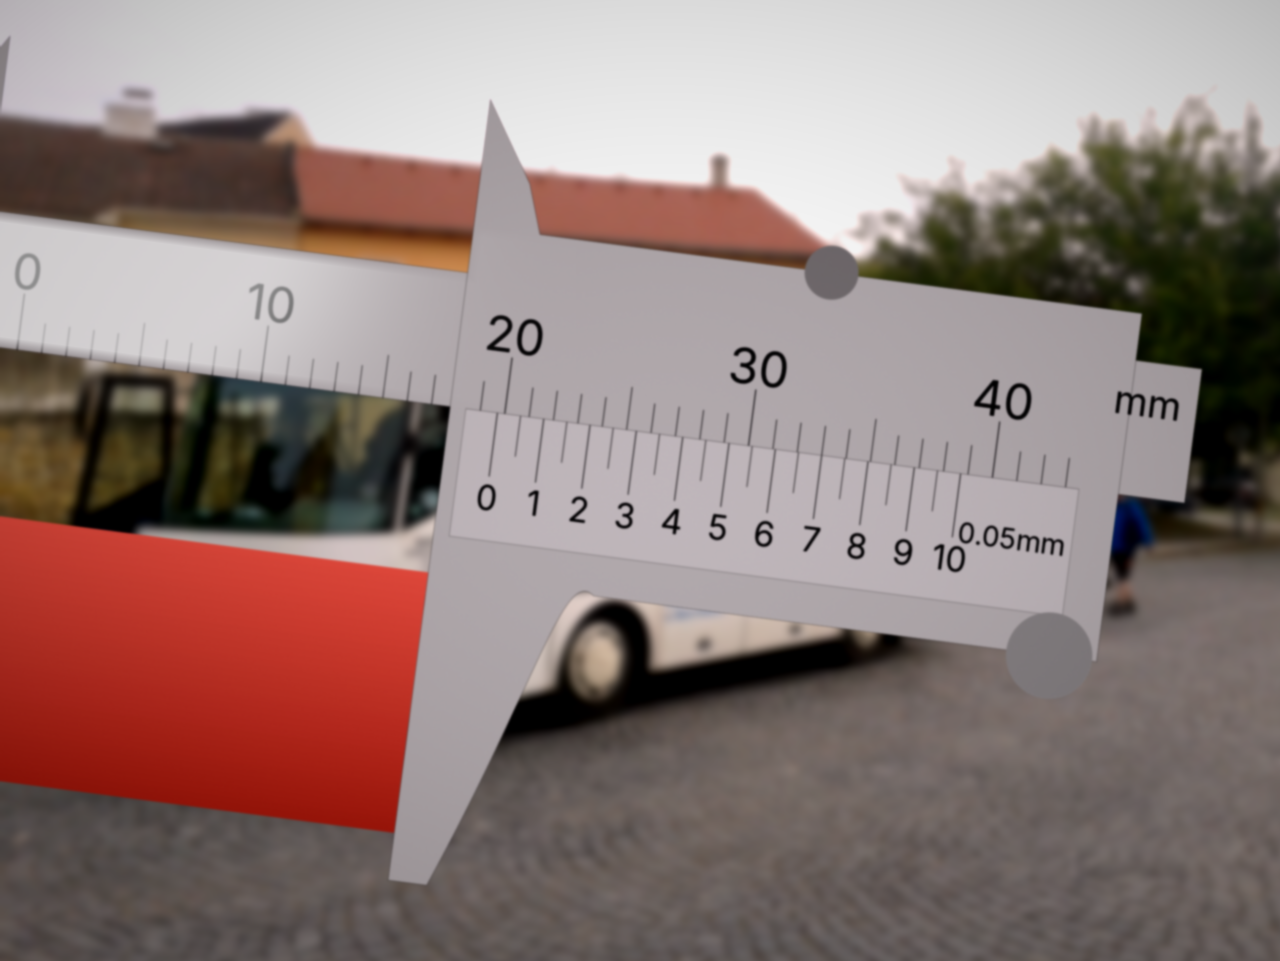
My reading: 19.7 mm
